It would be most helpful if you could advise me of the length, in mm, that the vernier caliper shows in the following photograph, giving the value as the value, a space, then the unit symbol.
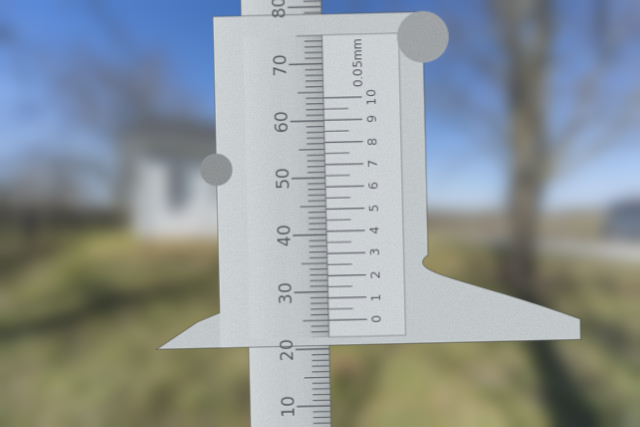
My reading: 25.0 mm
